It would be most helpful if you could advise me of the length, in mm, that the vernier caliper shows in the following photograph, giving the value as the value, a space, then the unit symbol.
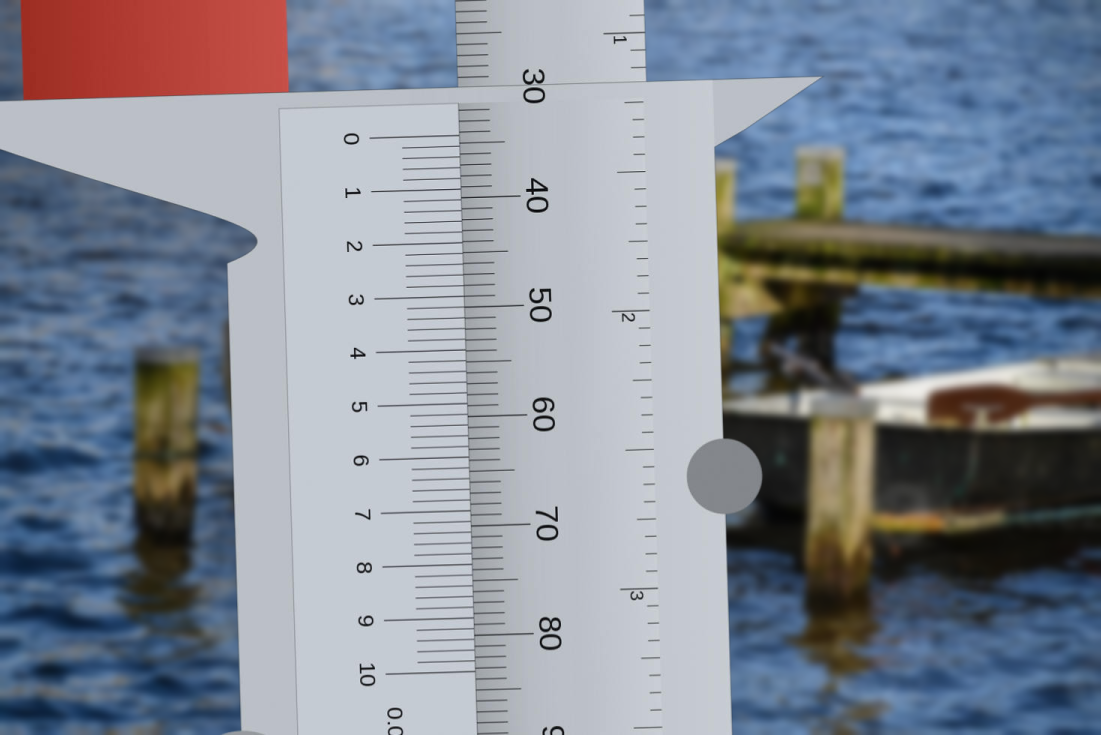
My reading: 34.3 mm
